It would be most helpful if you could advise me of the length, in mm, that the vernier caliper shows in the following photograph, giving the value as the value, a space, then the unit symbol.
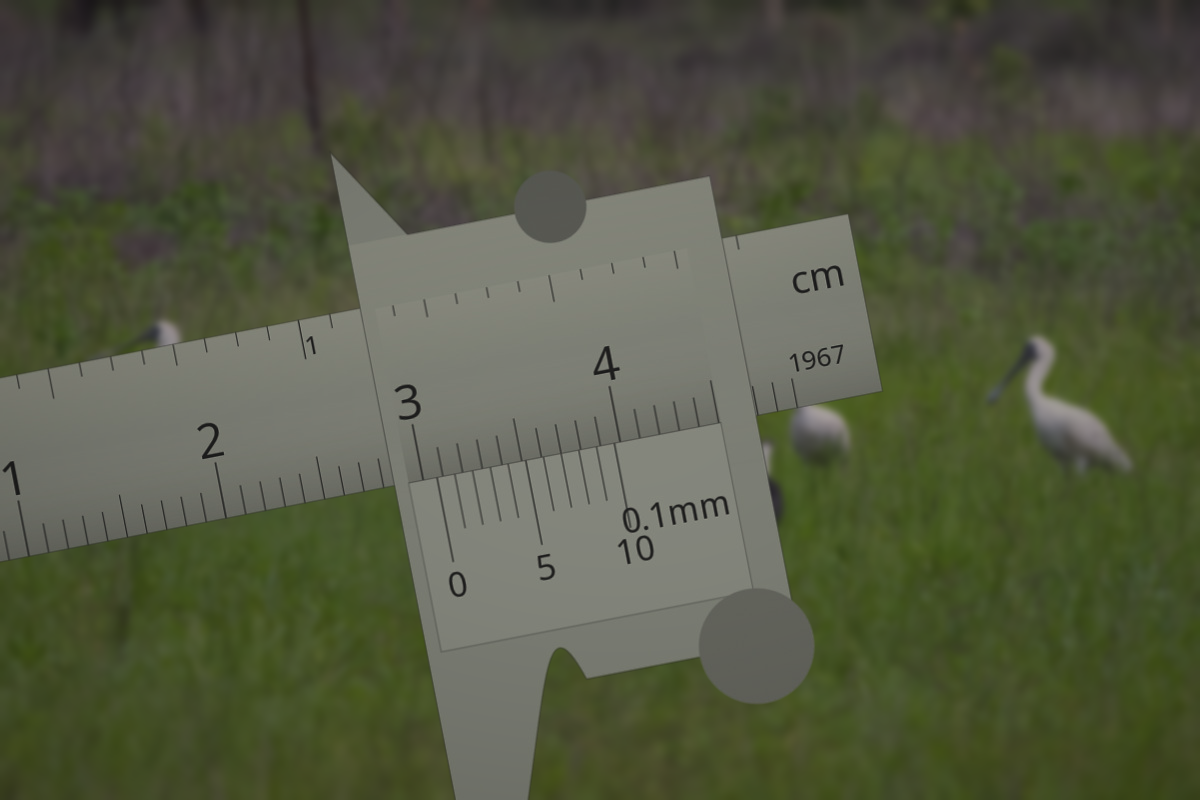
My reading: 30.7 mm
